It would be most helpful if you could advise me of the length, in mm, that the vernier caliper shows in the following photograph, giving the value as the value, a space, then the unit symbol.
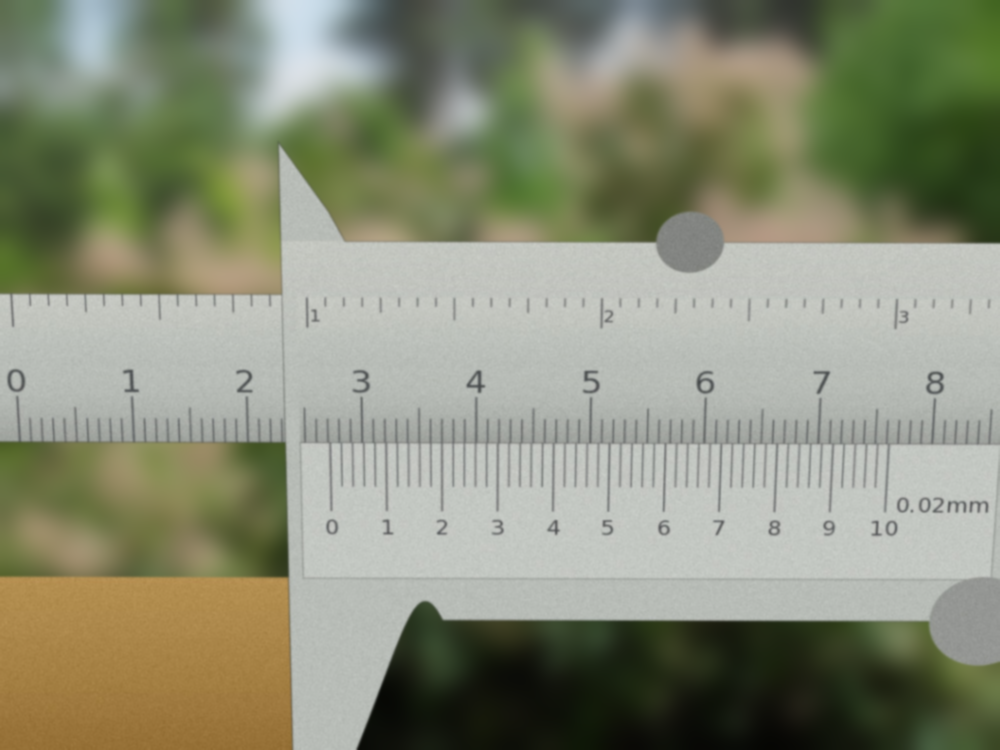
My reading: 27.2 mm
